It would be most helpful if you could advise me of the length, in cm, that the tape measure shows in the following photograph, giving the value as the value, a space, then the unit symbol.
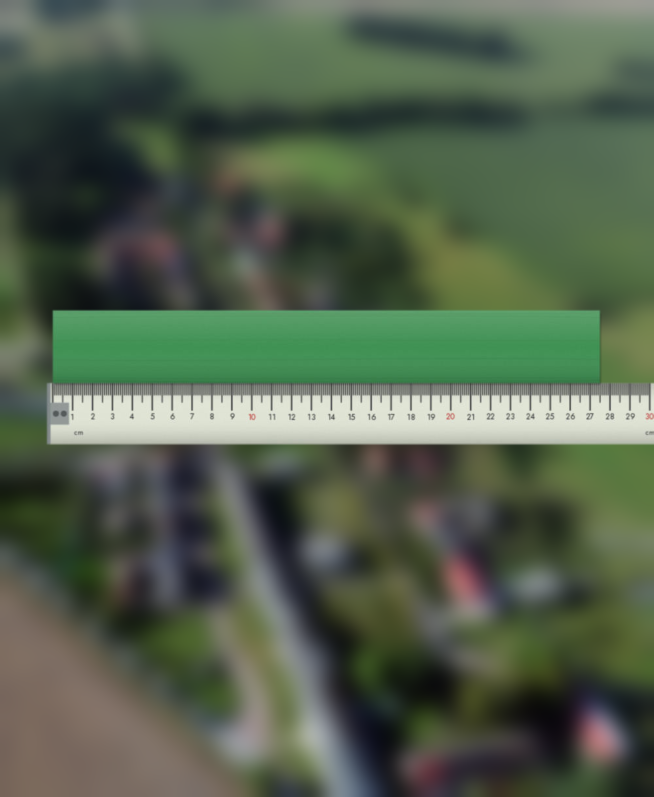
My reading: 27.5 cm
